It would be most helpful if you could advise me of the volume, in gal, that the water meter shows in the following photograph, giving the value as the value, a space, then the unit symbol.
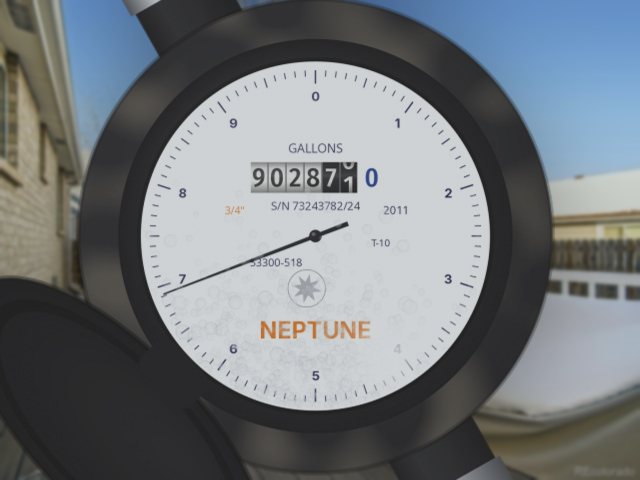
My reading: 9028706.9 gal
